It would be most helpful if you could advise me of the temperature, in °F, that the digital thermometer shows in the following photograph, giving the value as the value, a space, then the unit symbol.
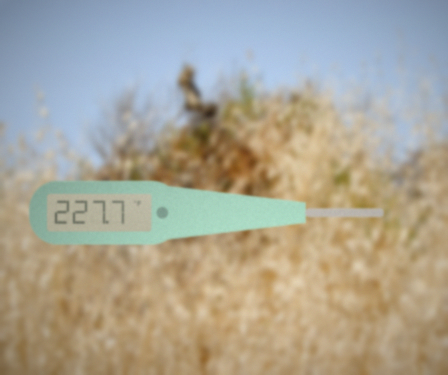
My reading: 227.7 °F
